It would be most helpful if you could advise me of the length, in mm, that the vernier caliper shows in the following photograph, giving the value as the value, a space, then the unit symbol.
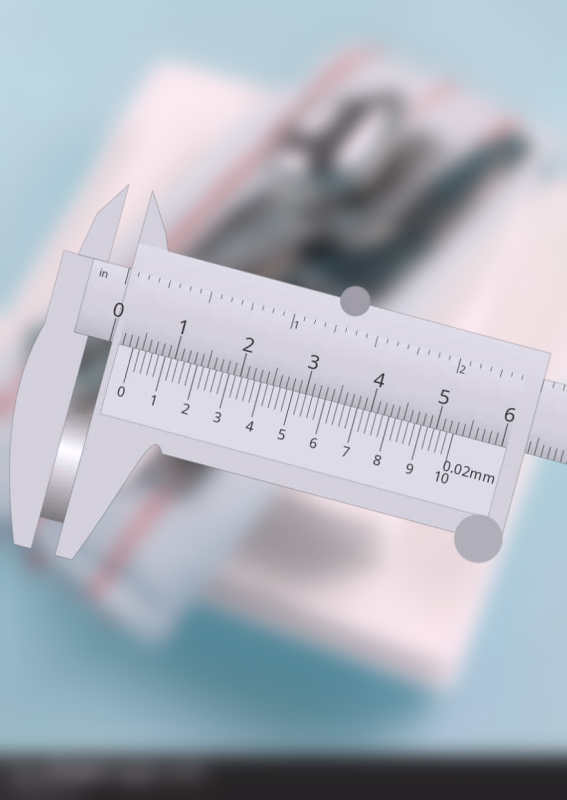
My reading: 3.6 mm
